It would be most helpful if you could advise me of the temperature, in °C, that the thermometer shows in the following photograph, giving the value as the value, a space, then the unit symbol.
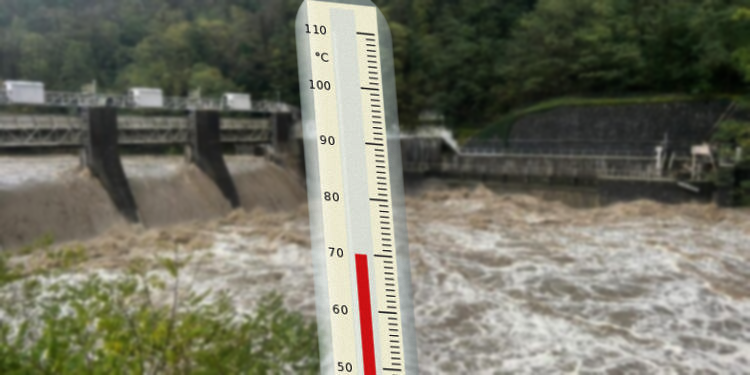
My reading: 70 °C
